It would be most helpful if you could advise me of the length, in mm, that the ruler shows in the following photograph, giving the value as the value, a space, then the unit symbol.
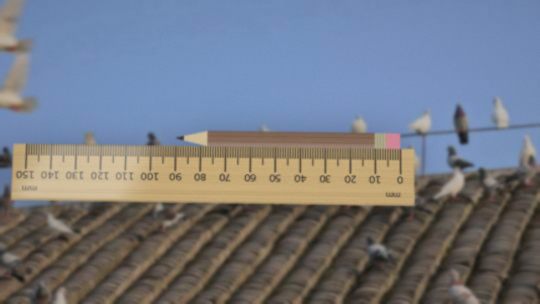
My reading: 90 mm
